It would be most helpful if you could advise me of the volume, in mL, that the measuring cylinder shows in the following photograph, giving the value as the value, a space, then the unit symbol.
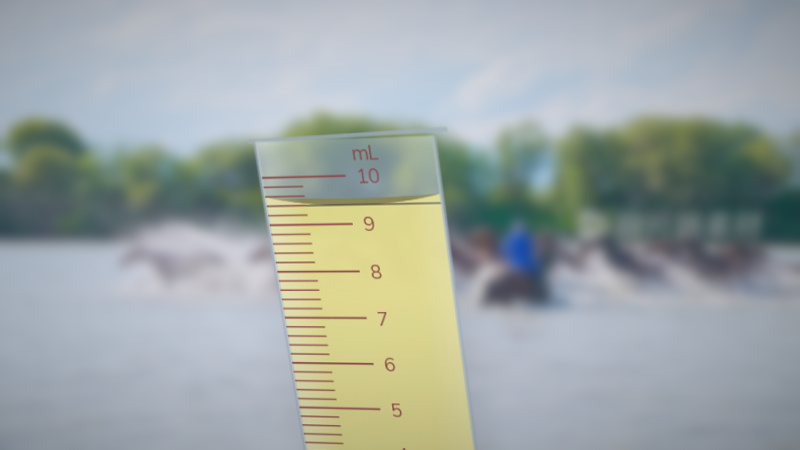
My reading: 9.4 mL
